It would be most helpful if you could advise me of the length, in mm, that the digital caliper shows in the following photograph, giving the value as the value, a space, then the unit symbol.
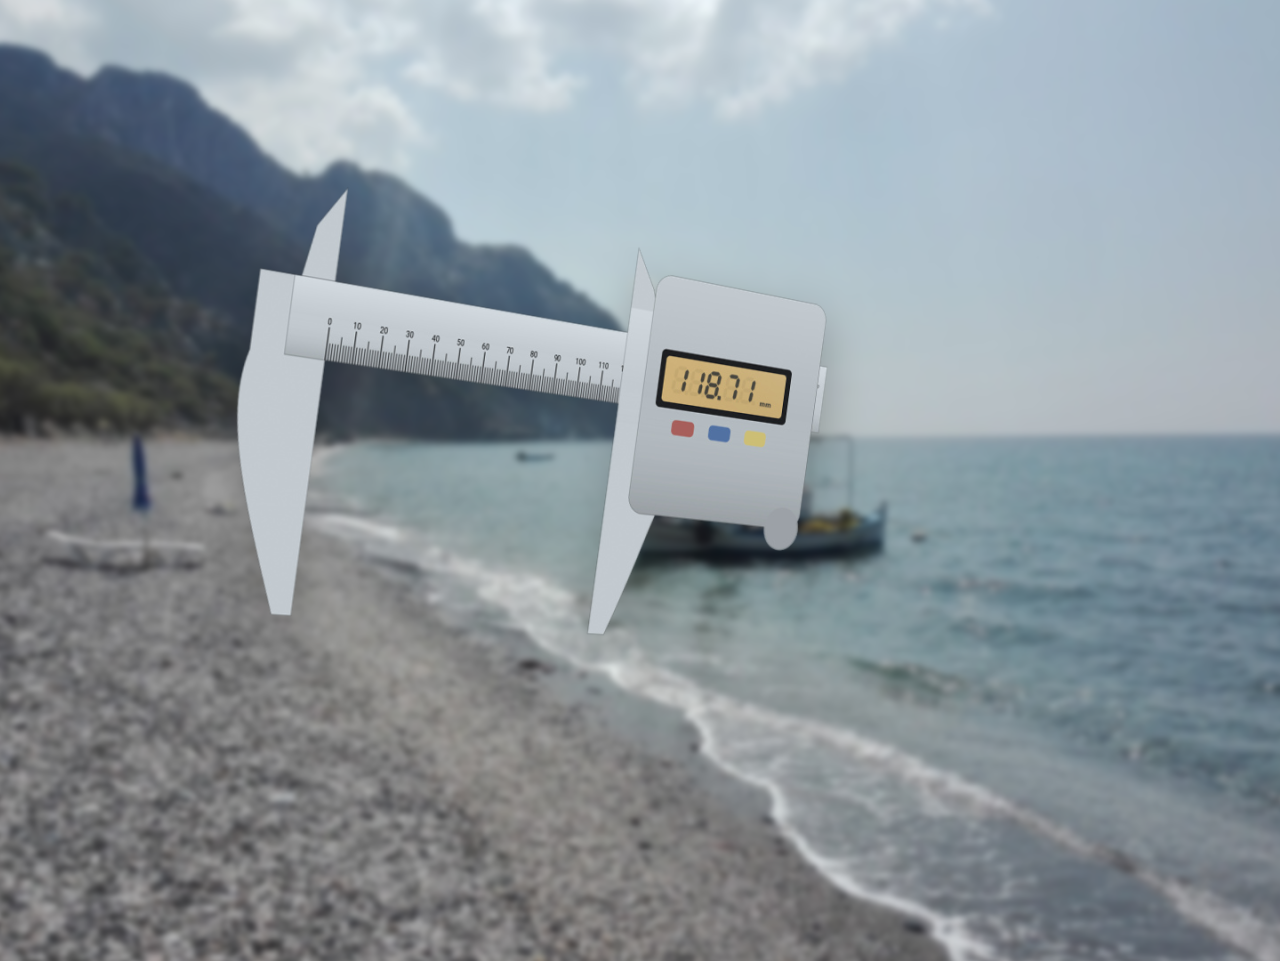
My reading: 118.71 mm
